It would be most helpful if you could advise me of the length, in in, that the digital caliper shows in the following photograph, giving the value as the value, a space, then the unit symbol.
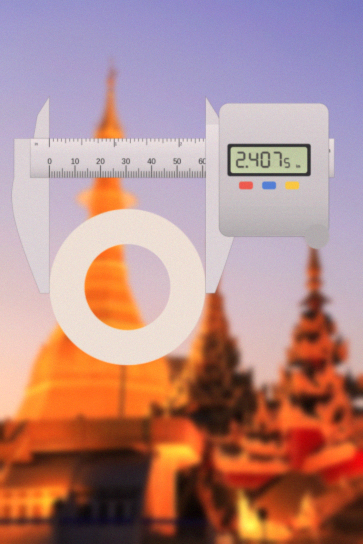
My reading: 2.4075 in
